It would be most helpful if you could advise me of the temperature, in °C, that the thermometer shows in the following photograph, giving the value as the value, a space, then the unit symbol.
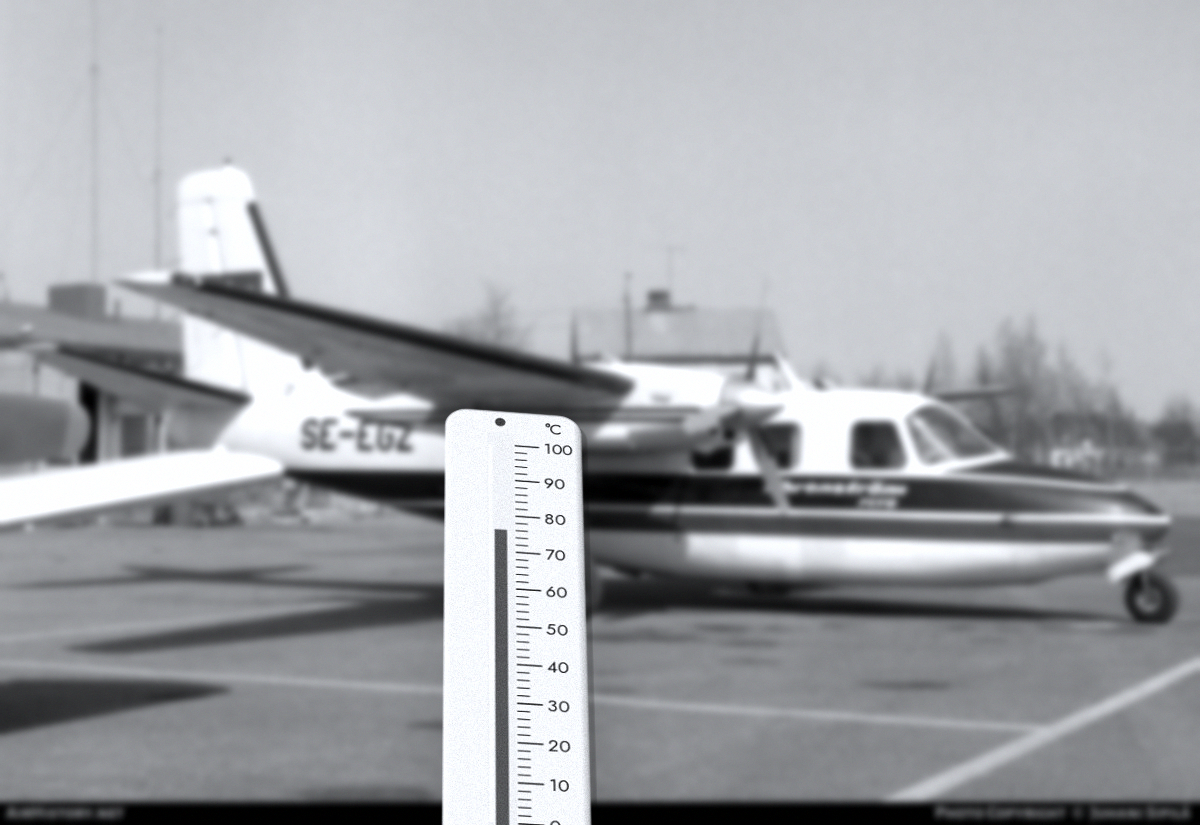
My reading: 76 °C
